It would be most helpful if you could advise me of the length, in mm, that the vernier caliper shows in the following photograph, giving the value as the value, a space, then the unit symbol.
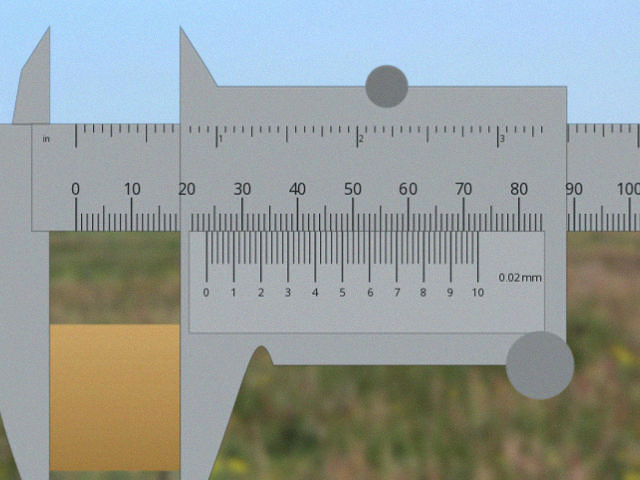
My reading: 23.6 mm
